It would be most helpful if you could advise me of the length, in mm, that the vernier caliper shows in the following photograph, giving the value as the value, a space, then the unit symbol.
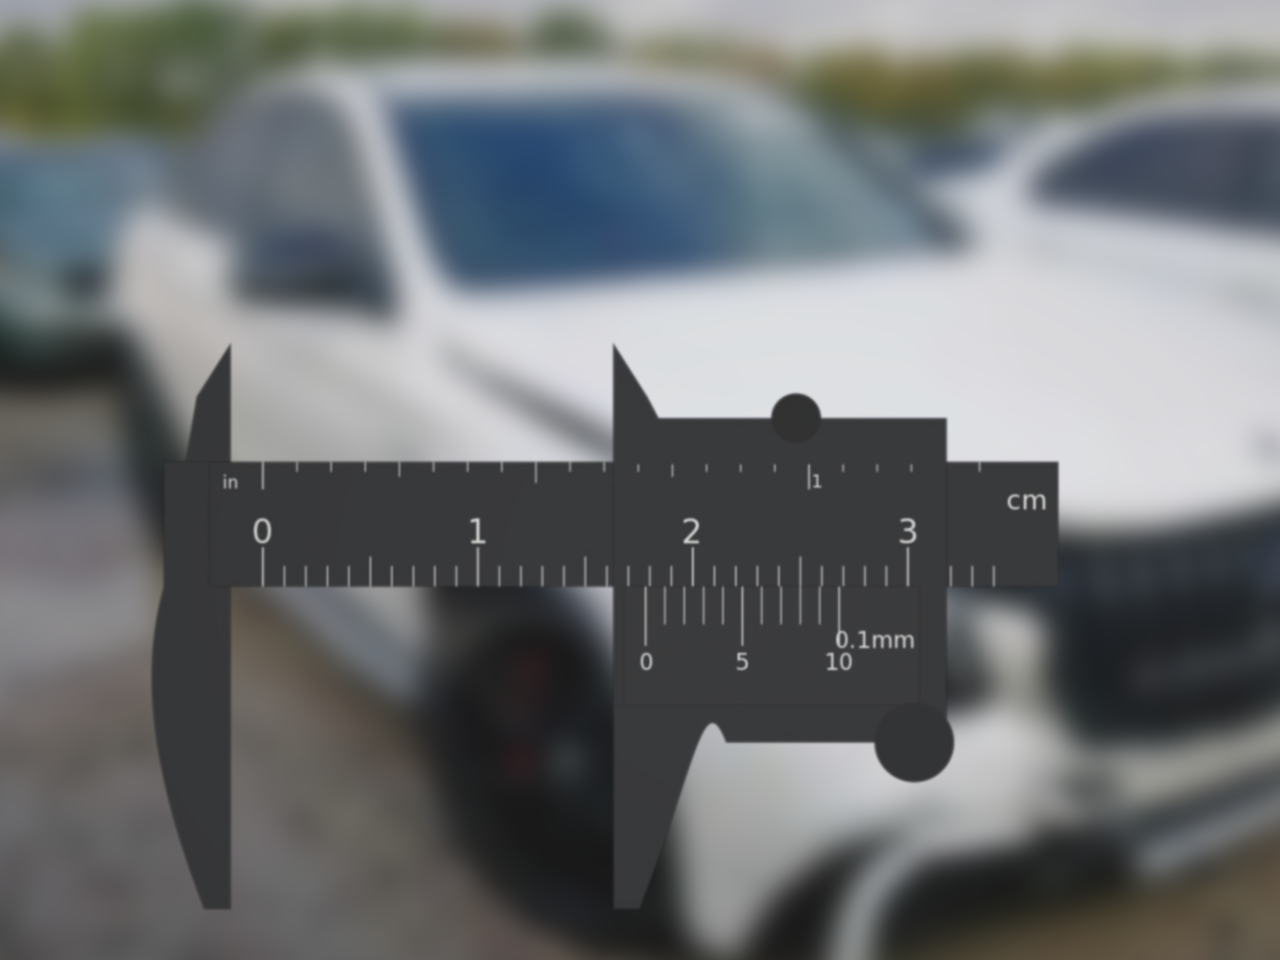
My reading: 17.8 mm
